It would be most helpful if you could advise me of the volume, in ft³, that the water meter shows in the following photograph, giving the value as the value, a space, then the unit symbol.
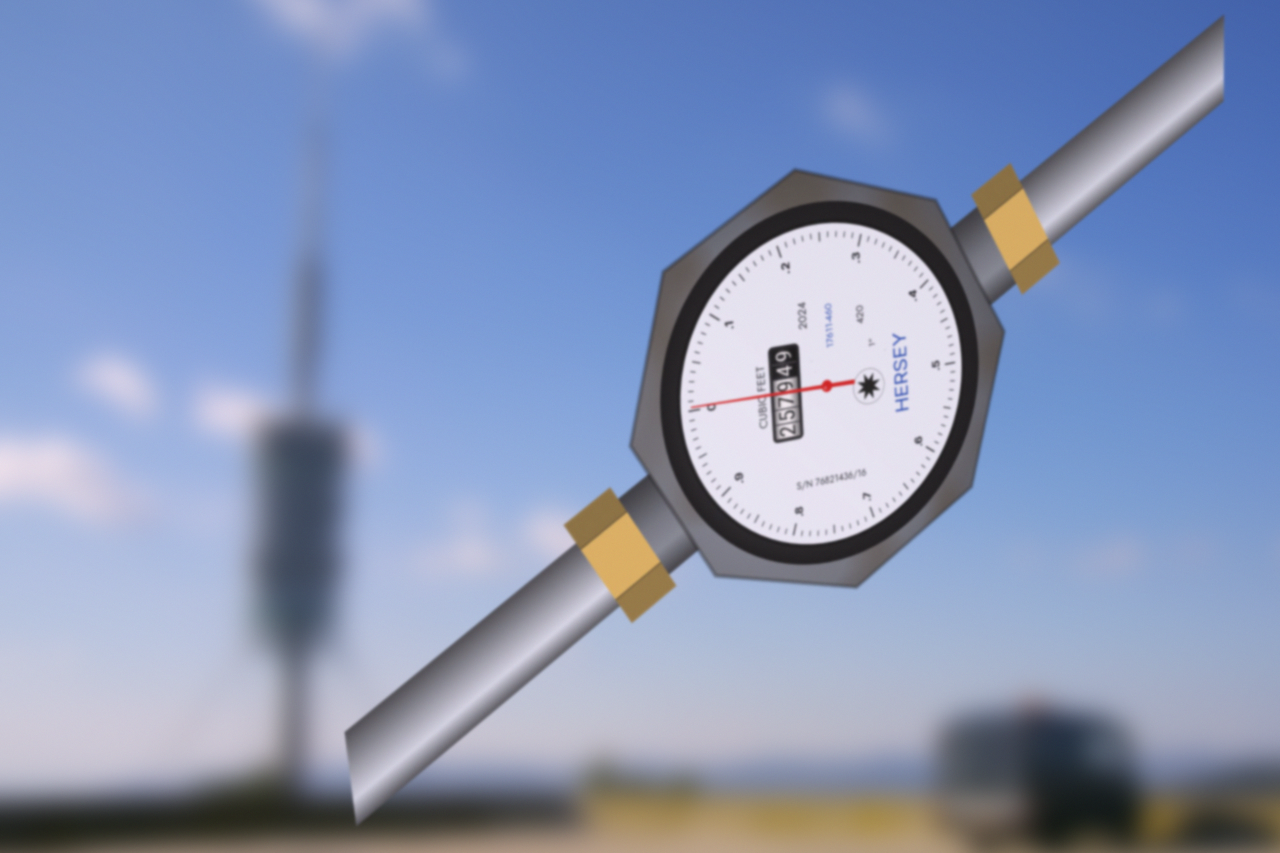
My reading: 257949.00 ft³
